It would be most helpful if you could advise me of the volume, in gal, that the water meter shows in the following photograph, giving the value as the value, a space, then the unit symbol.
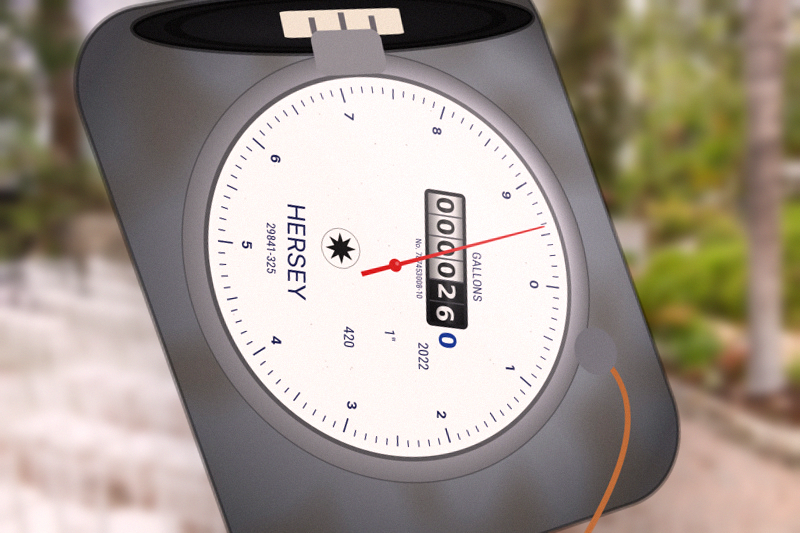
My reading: 259.4 gal
